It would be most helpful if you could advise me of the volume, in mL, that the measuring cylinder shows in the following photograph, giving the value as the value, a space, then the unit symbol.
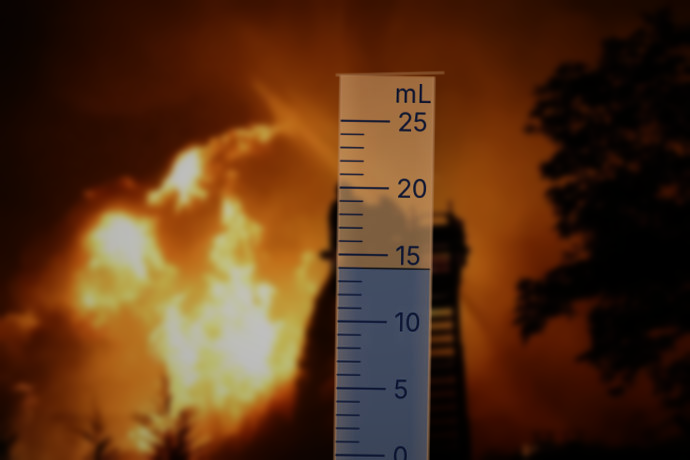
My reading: 14 mL
